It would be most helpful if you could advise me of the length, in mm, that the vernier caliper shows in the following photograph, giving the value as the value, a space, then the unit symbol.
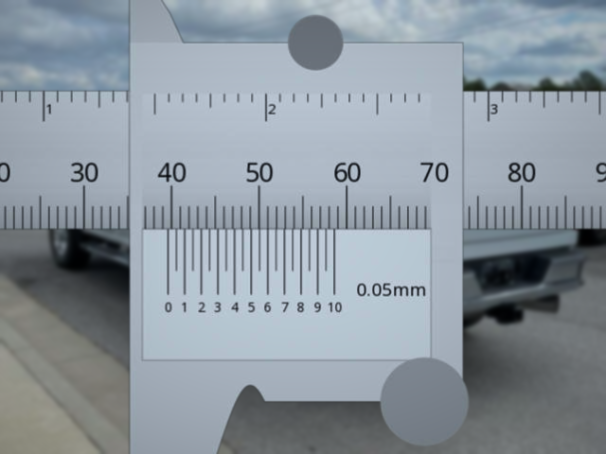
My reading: 39.6 mm
